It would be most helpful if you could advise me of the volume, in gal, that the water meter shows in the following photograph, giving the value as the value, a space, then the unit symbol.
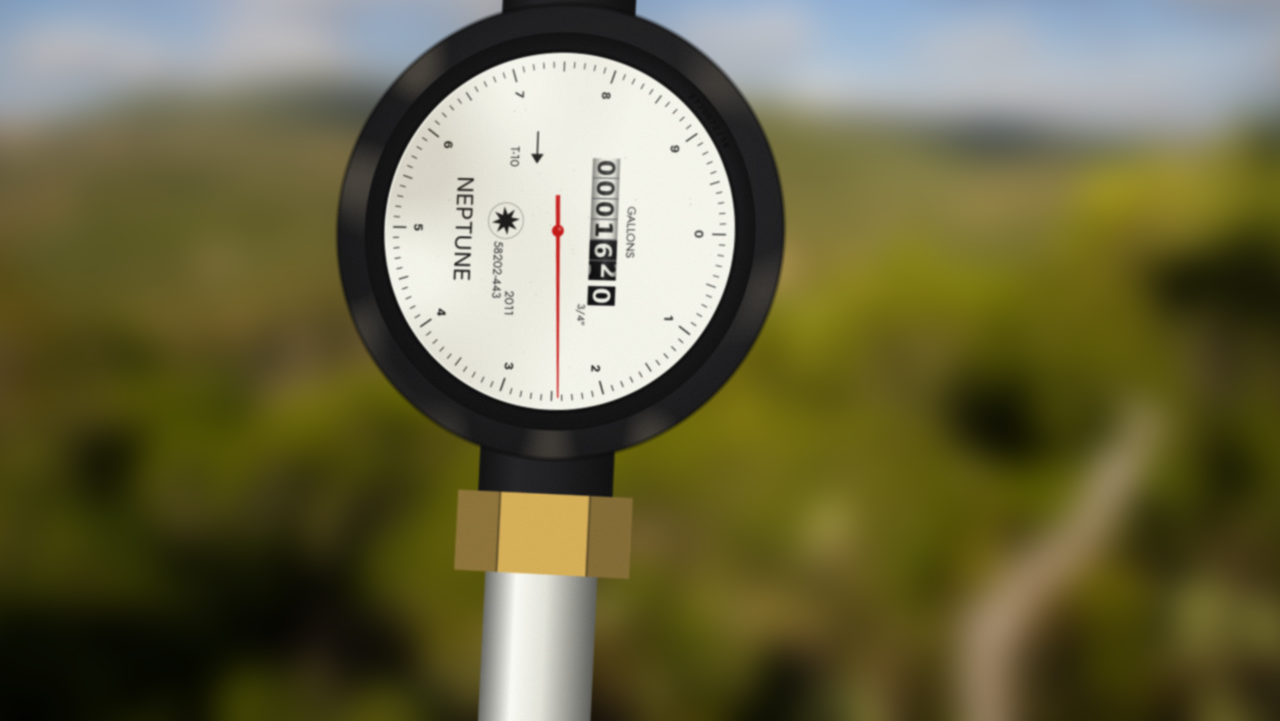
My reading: 1622.4 gal
